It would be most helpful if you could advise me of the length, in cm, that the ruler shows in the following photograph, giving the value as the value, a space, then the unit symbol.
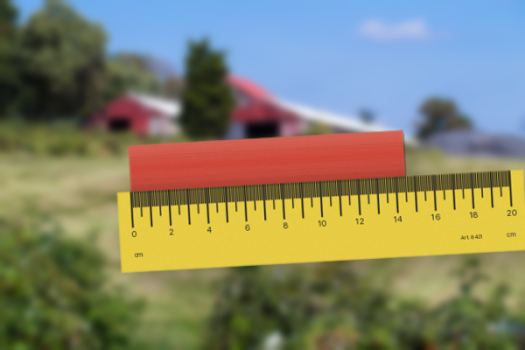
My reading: 14.5 cm
